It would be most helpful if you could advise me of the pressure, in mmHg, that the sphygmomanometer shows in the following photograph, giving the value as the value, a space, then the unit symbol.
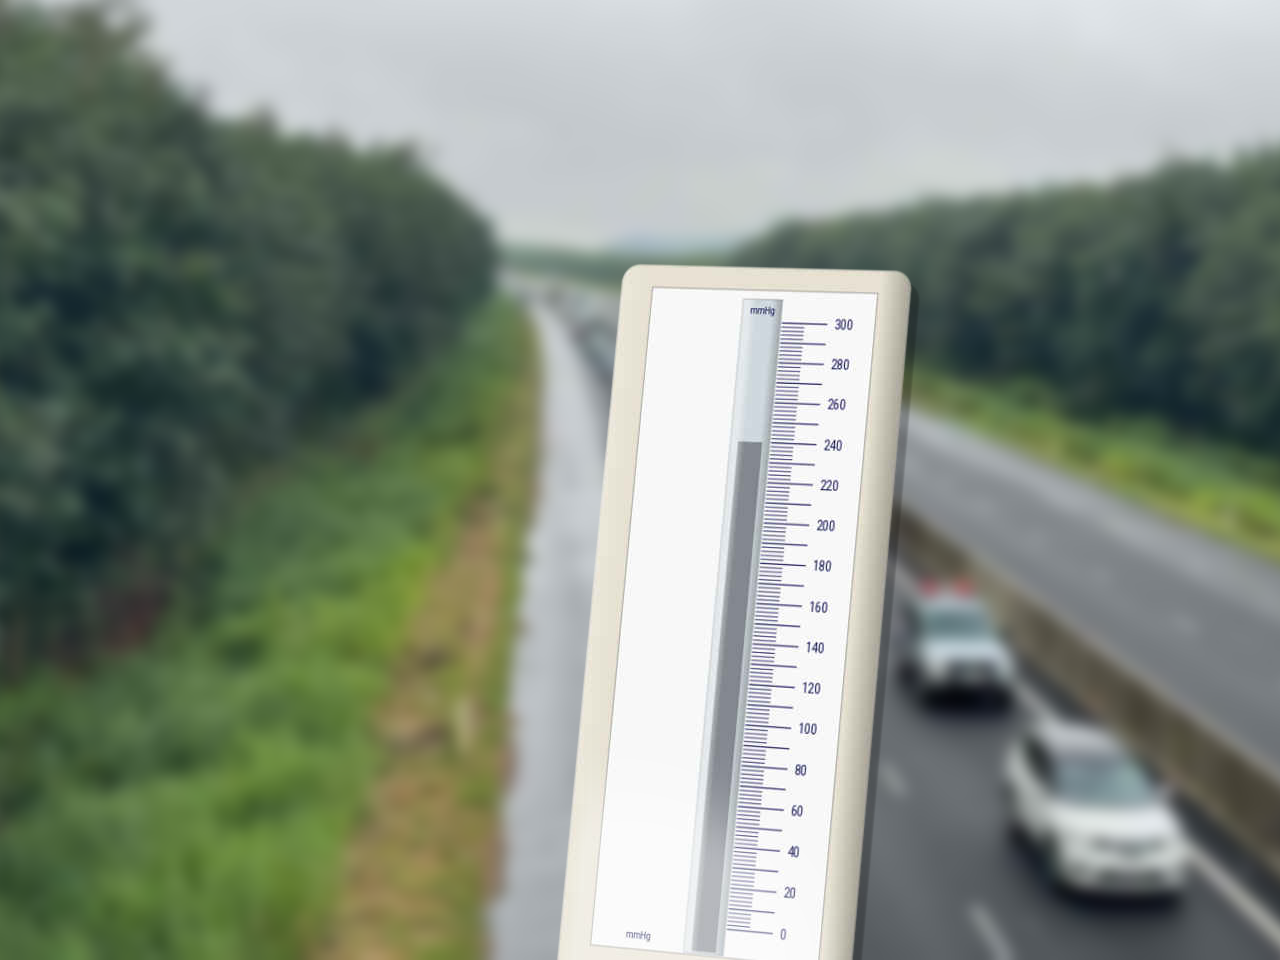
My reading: 240 mmHg
